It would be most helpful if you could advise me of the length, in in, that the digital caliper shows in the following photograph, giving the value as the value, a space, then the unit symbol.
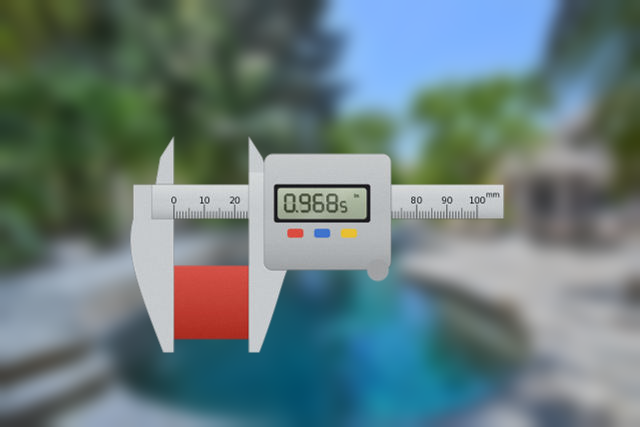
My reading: 0.9685 in
